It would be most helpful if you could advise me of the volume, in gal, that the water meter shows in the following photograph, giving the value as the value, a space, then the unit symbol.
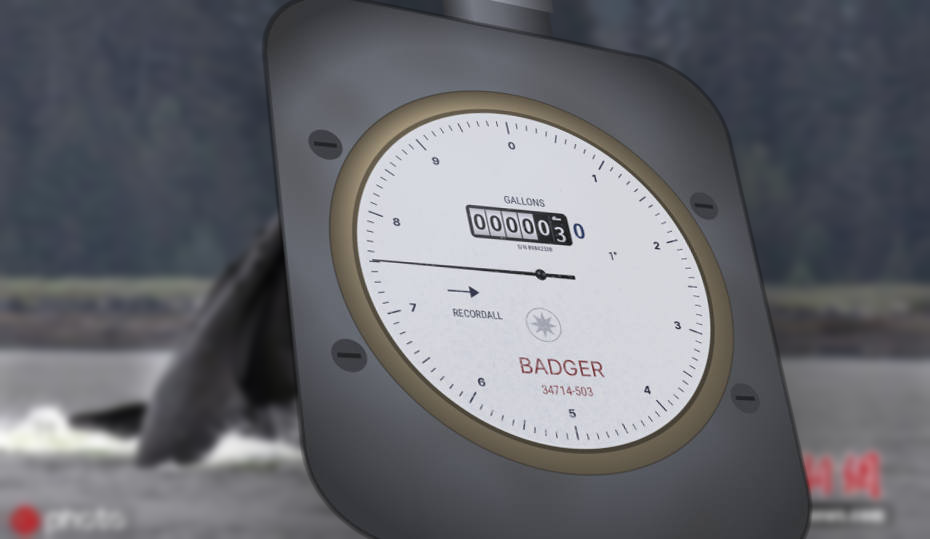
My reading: 27.5 gal
